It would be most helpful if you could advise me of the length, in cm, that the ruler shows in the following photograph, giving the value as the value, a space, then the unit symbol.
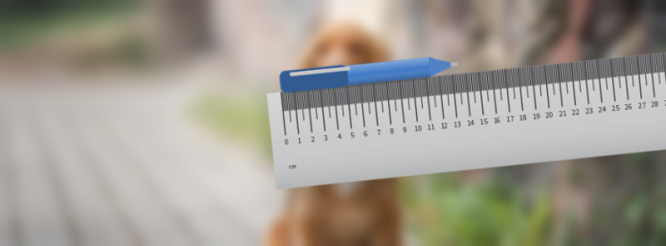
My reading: 13.5 cm
